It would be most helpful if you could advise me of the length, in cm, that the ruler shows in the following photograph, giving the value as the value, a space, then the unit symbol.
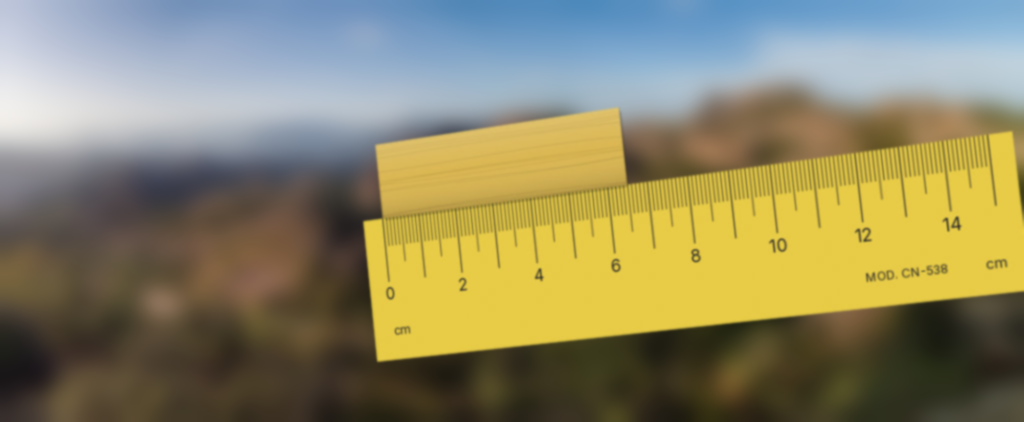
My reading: 6.5 cm
